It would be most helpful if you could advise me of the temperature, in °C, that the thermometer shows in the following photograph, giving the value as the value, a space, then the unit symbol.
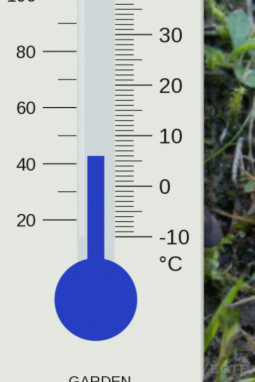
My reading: 6 °C
